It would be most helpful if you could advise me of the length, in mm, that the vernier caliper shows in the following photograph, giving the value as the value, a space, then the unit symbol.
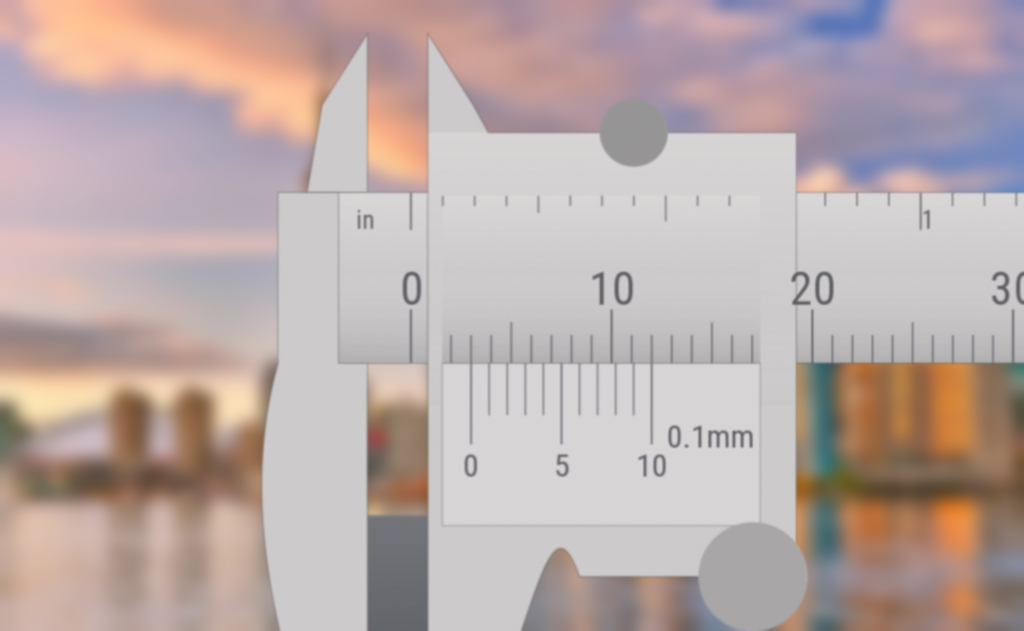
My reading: 3.0 mm
